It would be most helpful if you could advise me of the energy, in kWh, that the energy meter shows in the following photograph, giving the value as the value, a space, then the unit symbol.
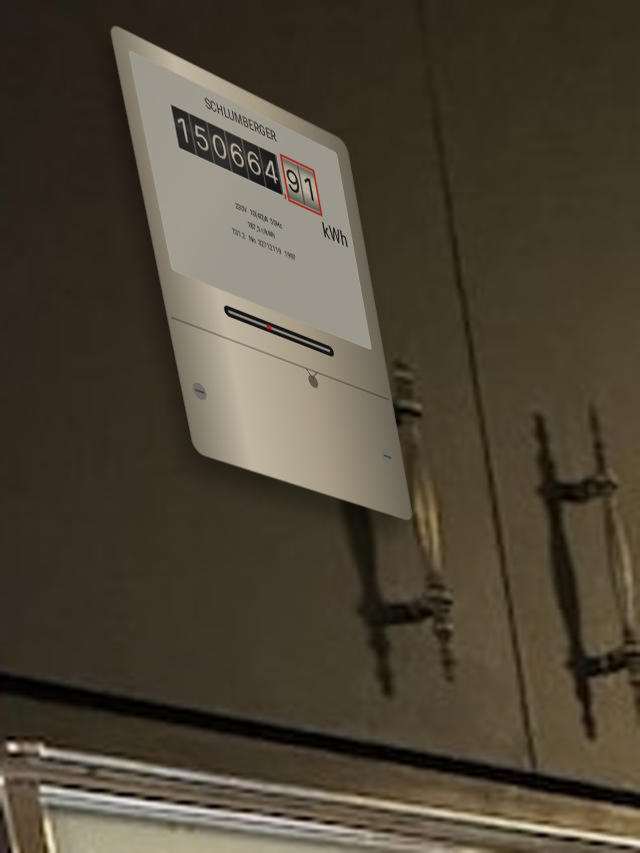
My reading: 150664.91 kWh
